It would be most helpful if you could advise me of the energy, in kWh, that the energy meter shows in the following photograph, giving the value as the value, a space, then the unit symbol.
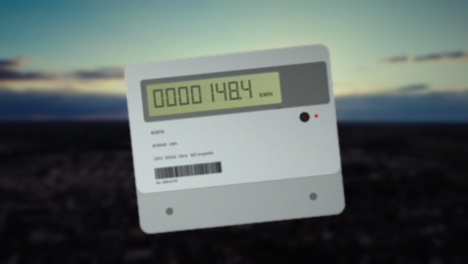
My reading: 148.4 kWh
